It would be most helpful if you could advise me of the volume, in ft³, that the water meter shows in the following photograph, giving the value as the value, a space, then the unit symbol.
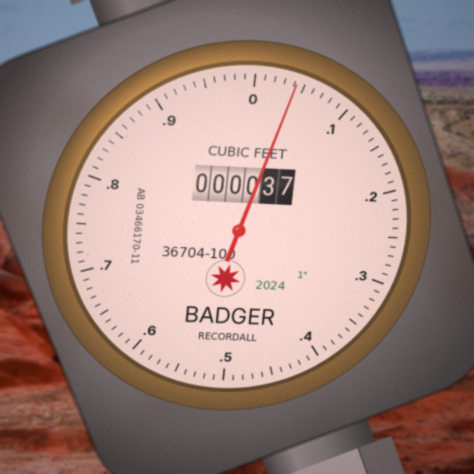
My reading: 37.04 ft³
